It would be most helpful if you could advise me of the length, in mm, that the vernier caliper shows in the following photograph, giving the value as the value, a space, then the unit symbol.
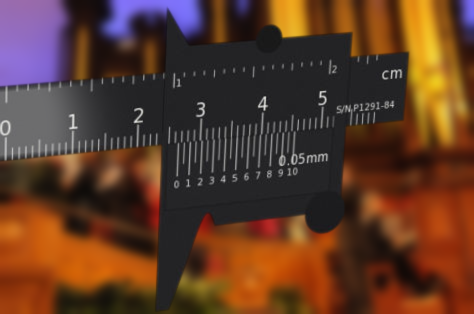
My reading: 26.5 mm
